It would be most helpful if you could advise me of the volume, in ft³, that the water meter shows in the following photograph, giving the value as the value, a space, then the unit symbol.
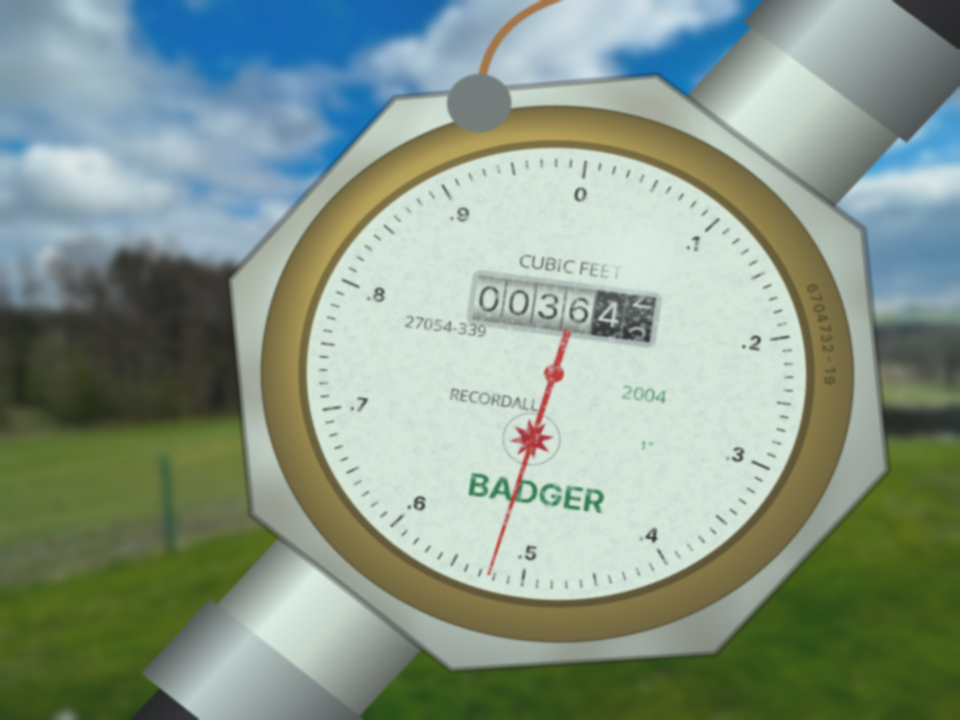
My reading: 3642.52 ft³
